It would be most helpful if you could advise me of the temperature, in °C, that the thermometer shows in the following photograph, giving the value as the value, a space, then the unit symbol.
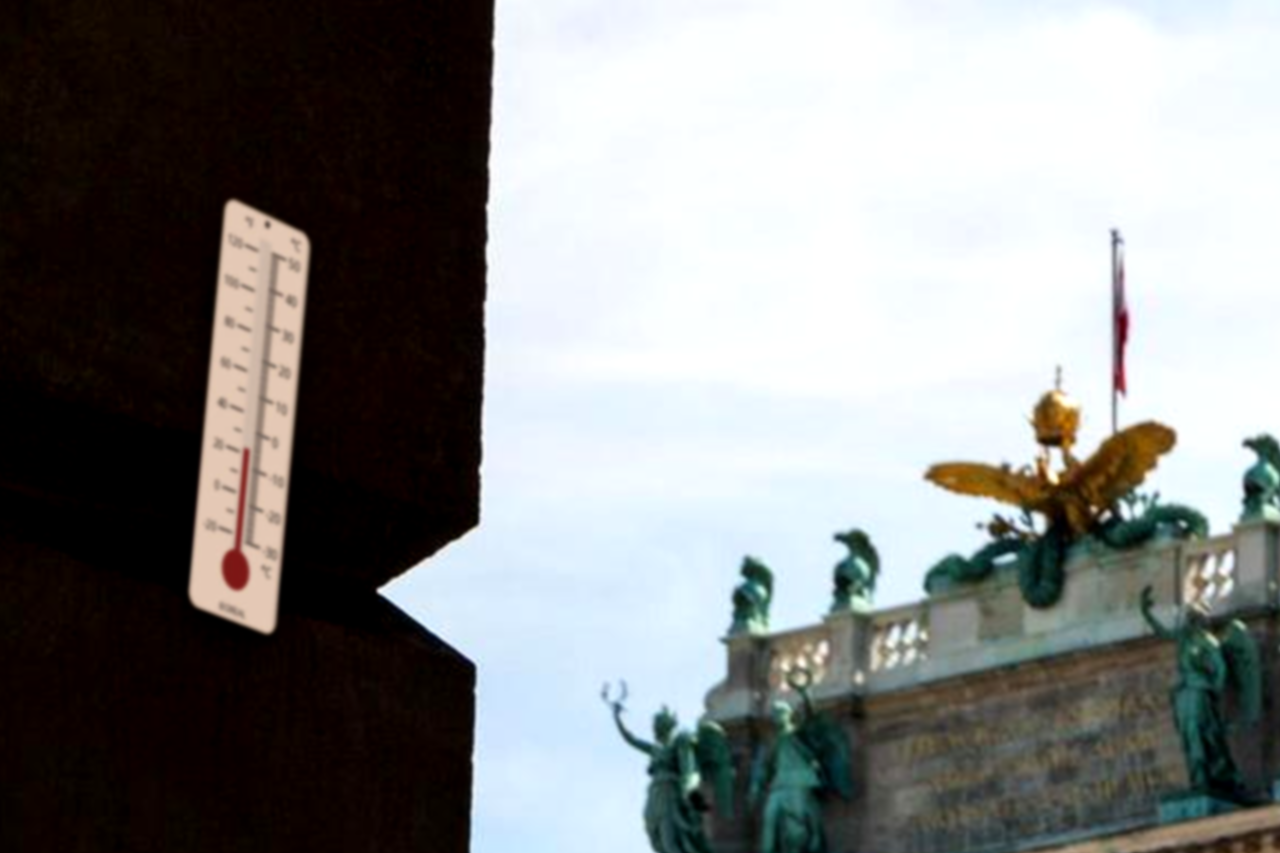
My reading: -5 °C
